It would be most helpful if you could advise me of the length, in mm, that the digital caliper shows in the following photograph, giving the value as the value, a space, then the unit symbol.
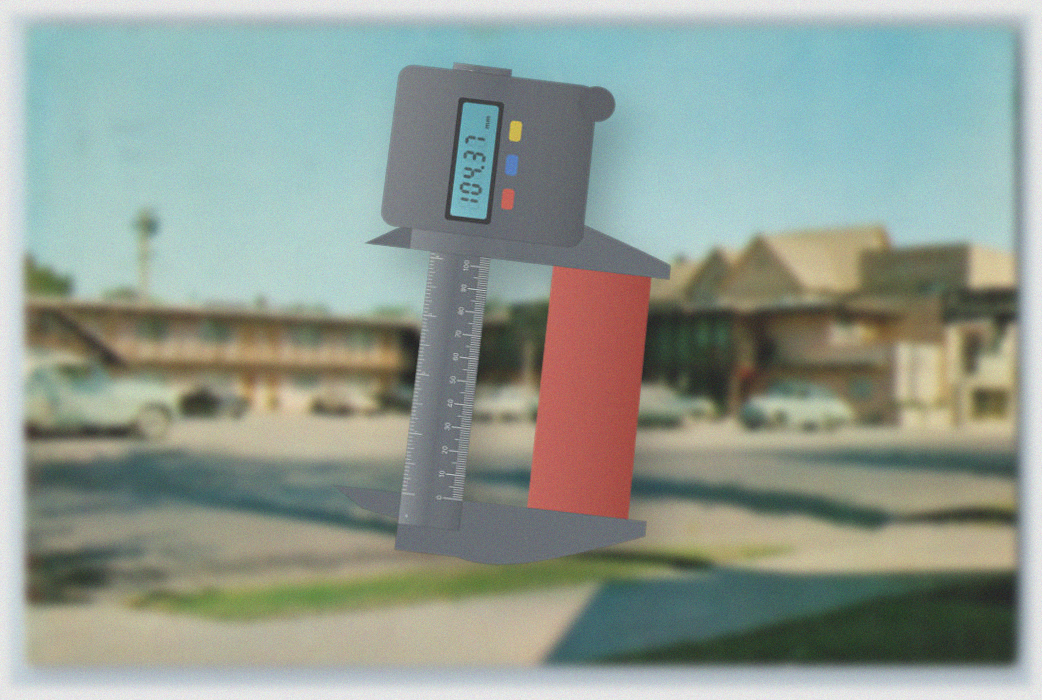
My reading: 104.37 mm
